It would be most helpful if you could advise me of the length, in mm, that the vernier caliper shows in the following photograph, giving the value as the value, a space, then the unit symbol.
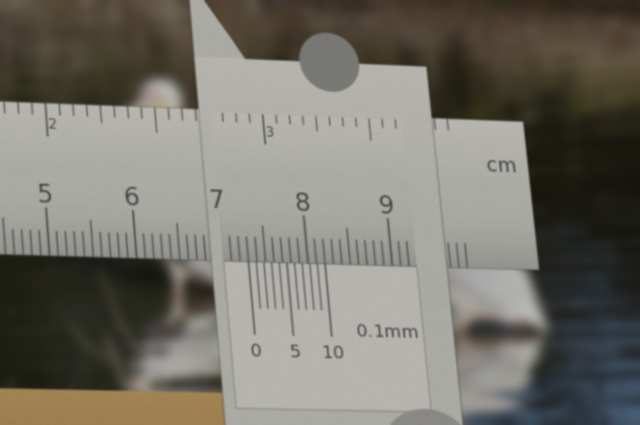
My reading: 73.0 mm
